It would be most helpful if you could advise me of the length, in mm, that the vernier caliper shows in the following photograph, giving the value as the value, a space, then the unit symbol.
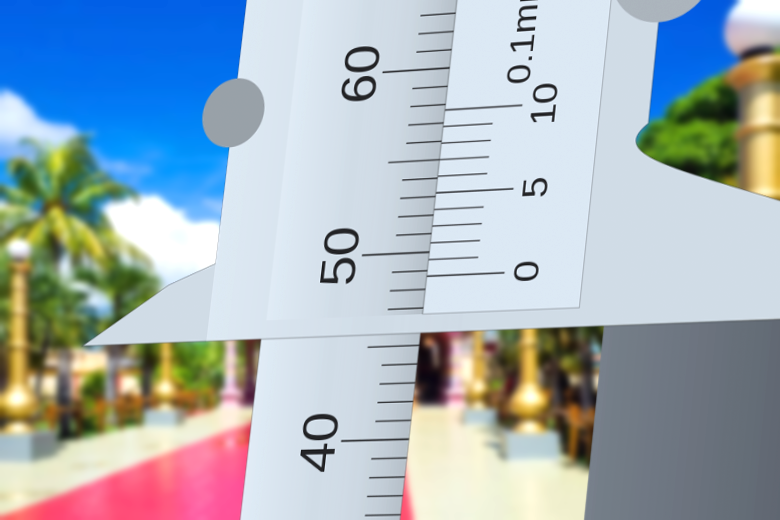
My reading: 48.7 mm
